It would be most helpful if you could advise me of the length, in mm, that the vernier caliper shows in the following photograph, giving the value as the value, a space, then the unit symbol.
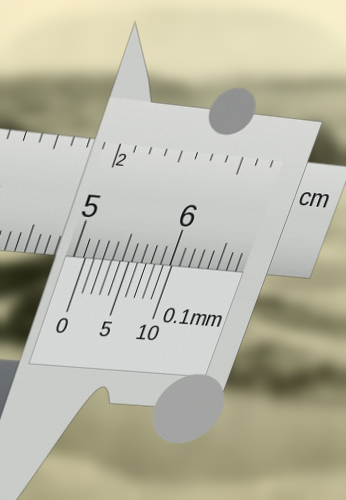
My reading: 51.2 mm
